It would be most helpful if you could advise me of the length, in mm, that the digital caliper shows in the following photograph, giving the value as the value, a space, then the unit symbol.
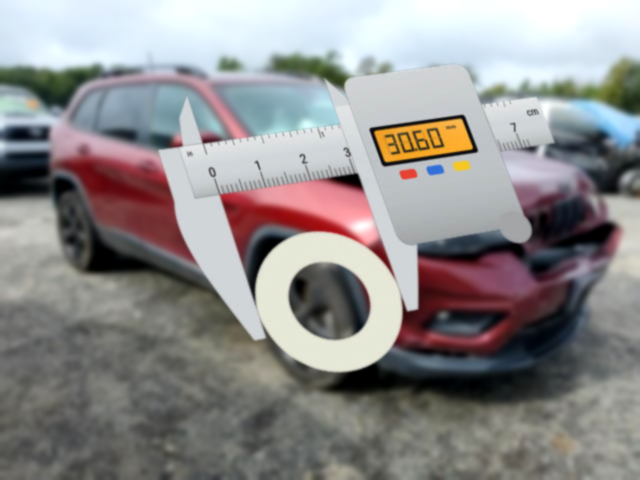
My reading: 30.60 mm
